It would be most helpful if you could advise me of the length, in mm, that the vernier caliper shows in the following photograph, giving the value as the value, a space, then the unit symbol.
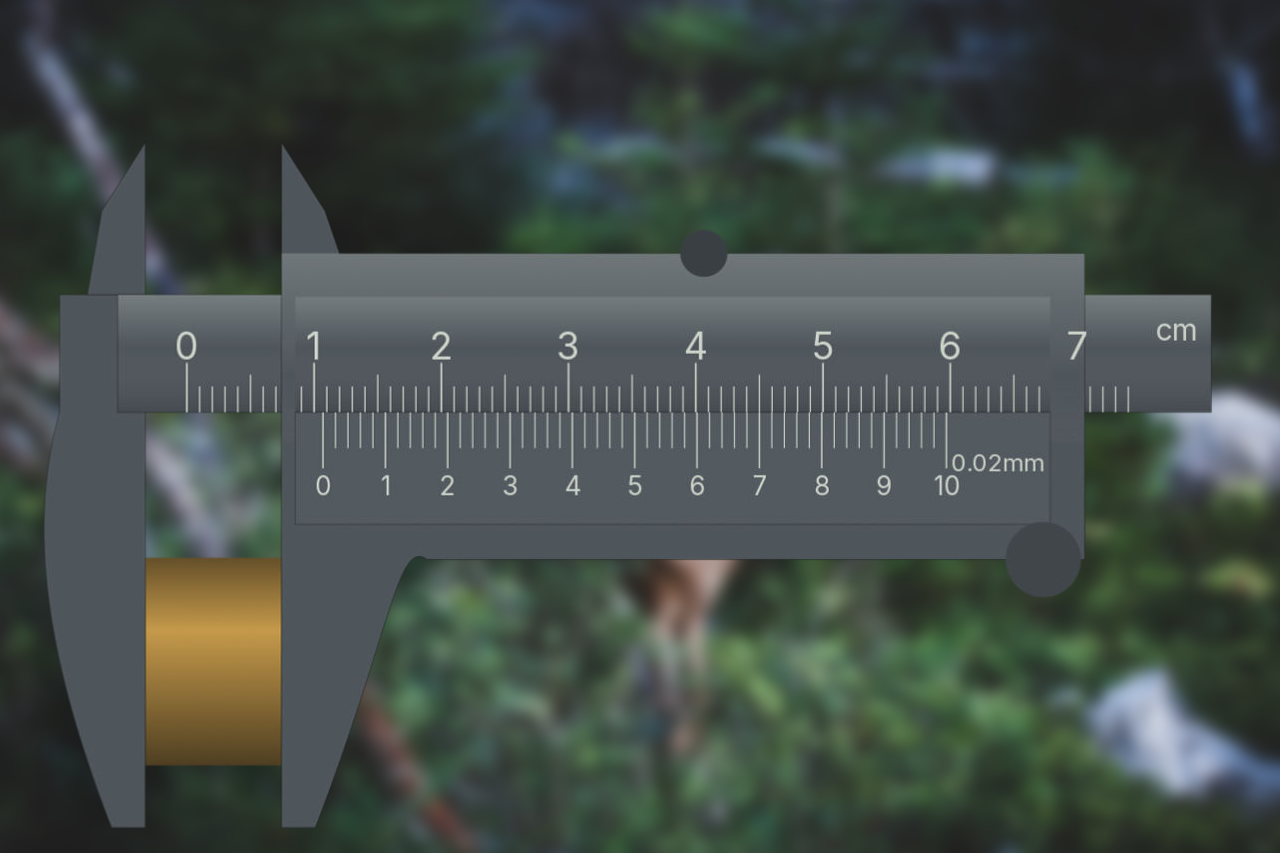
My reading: 10.7 mm
